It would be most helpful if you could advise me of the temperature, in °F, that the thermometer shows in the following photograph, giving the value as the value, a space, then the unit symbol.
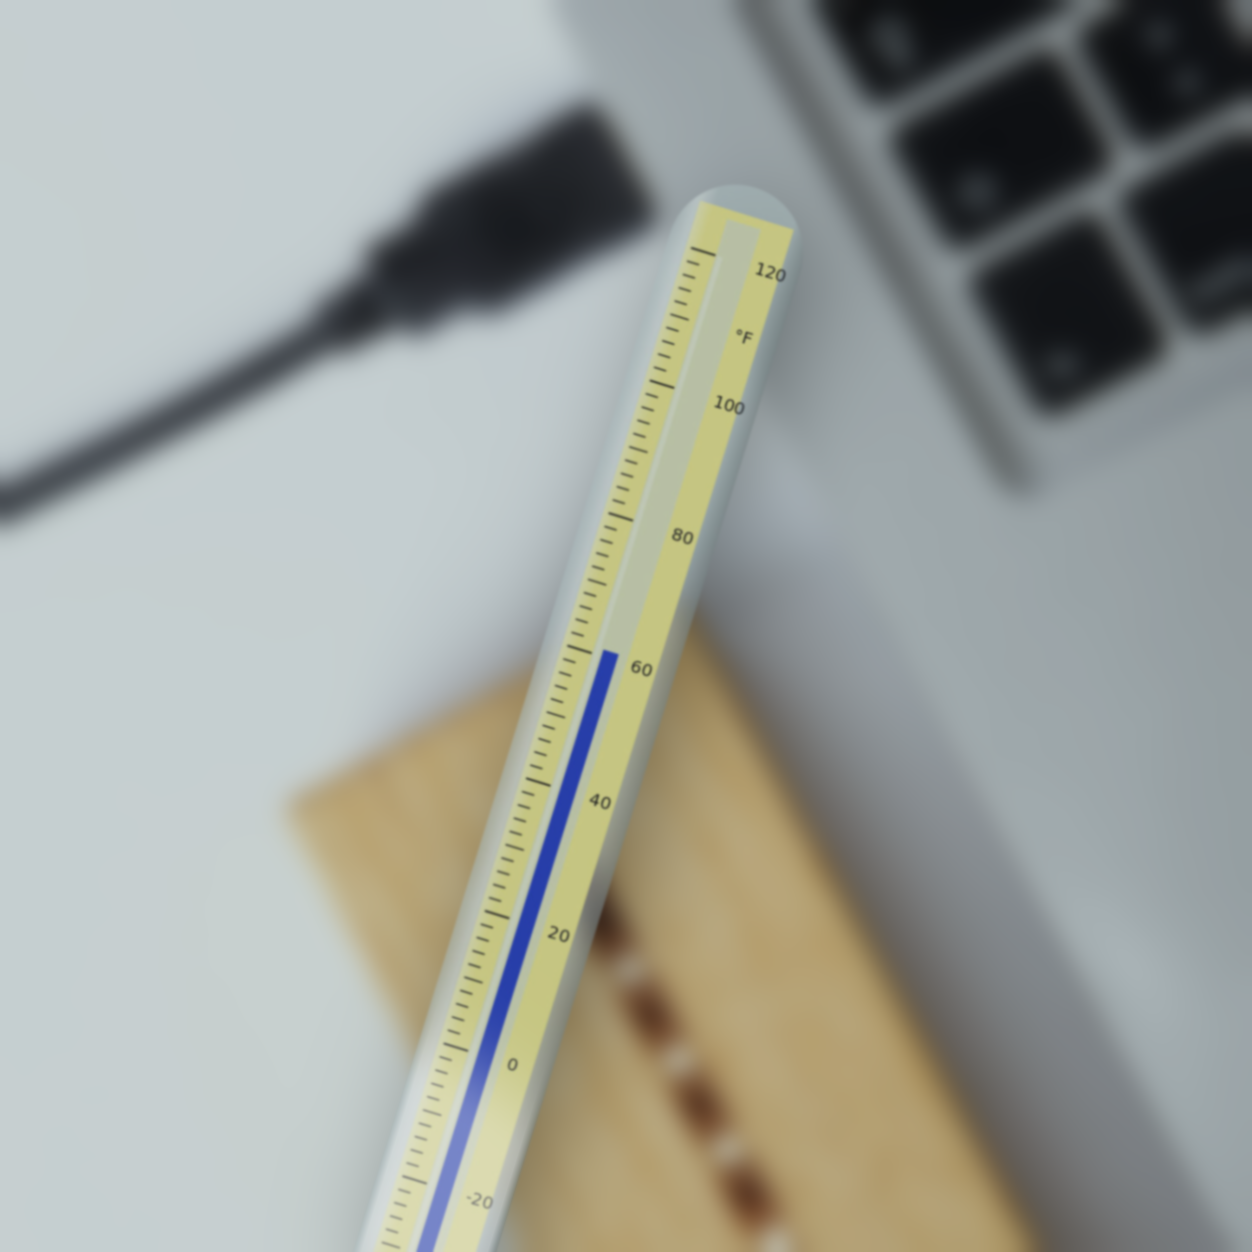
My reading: 61 °F
